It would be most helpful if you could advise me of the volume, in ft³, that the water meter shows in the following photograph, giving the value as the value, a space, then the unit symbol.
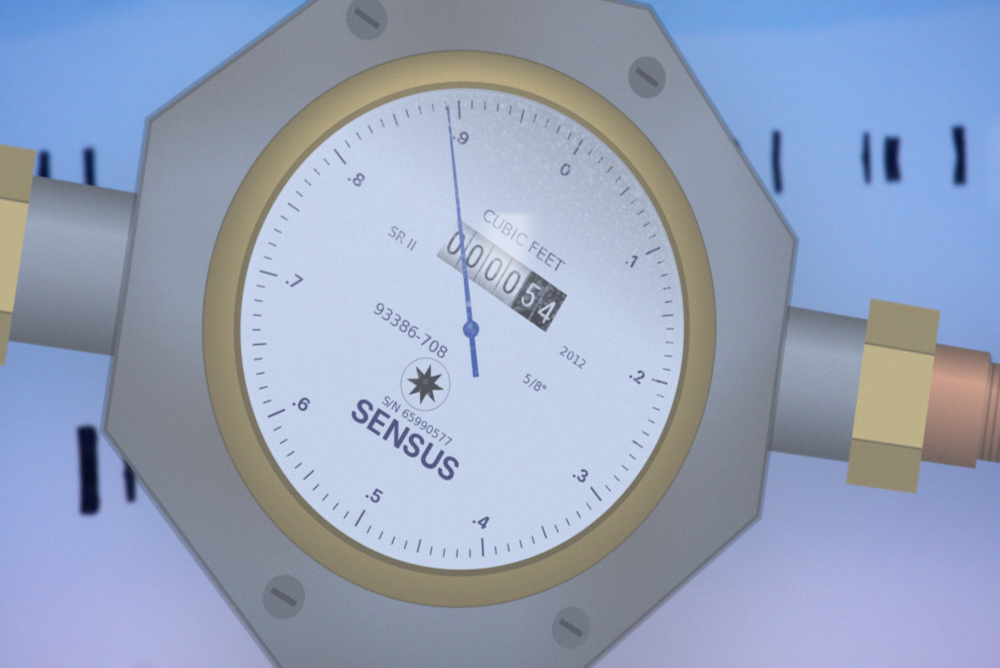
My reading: 53.89 ft³
